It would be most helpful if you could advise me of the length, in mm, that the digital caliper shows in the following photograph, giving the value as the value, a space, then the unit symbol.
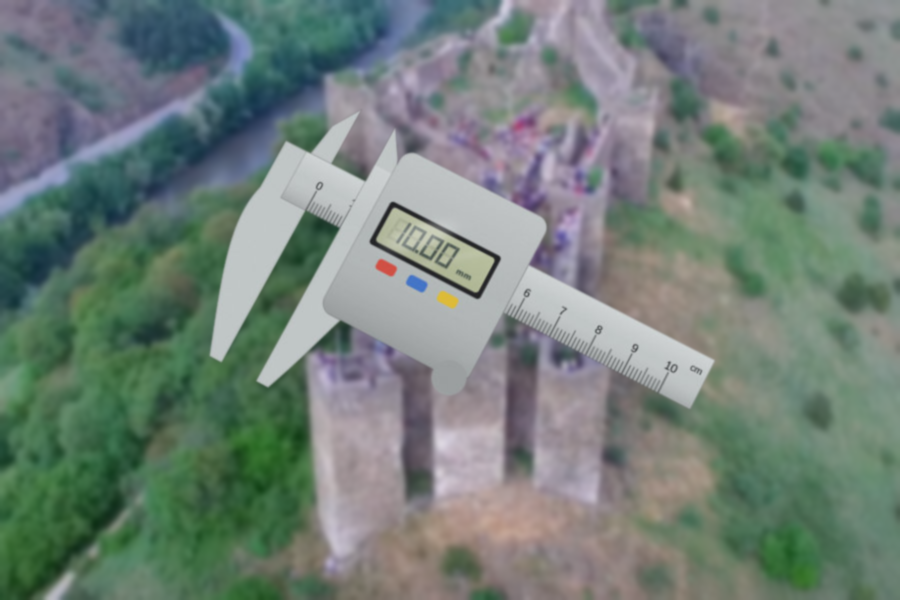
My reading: 10.00 mm
